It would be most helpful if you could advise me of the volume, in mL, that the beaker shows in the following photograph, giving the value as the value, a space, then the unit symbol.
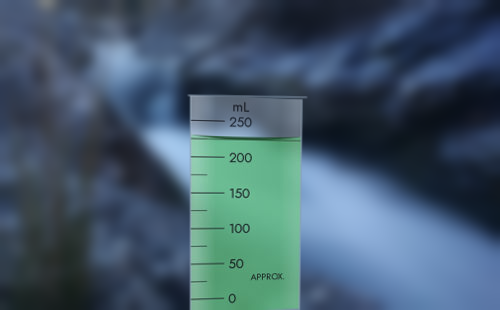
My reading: 225 mL
